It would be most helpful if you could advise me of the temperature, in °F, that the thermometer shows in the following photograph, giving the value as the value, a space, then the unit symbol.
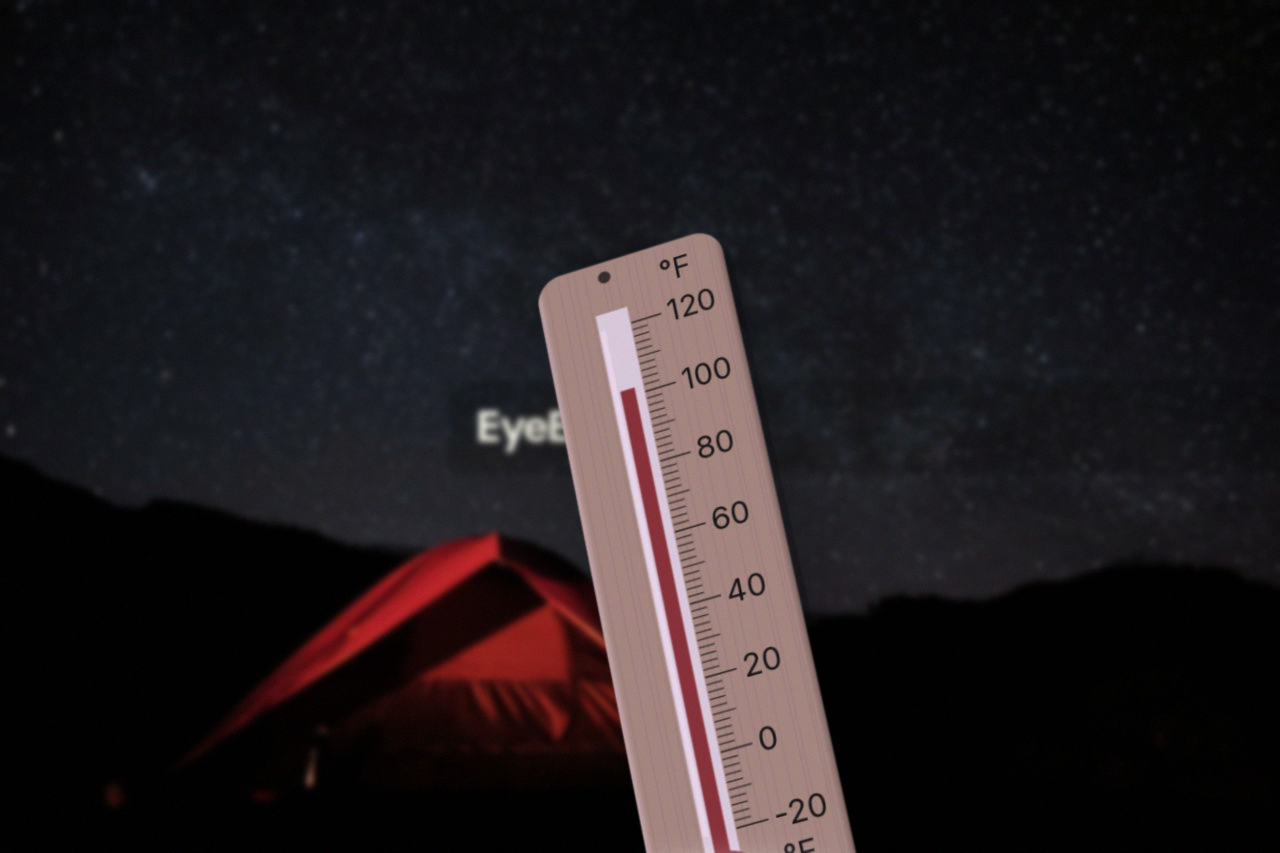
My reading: 102 °F
